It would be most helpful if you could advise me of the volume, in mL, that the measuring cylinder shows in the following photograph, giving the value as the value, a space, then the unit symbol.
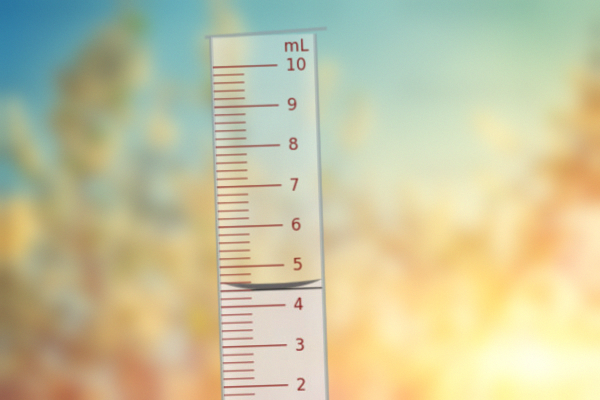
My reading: 4.4 mL
